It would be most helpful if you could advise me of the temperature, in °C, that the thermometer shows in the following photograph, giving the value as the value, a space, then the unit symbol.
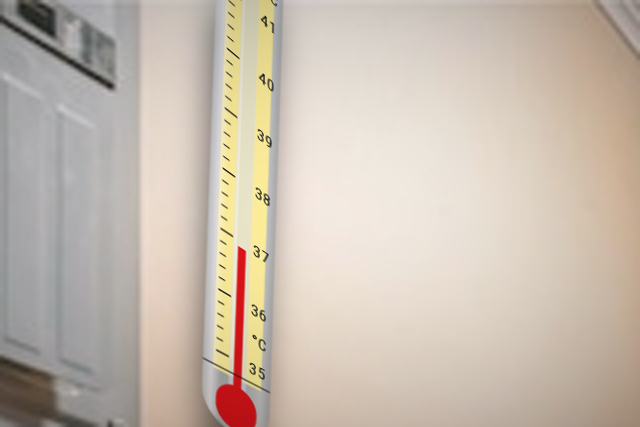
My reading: 36.9 °C
